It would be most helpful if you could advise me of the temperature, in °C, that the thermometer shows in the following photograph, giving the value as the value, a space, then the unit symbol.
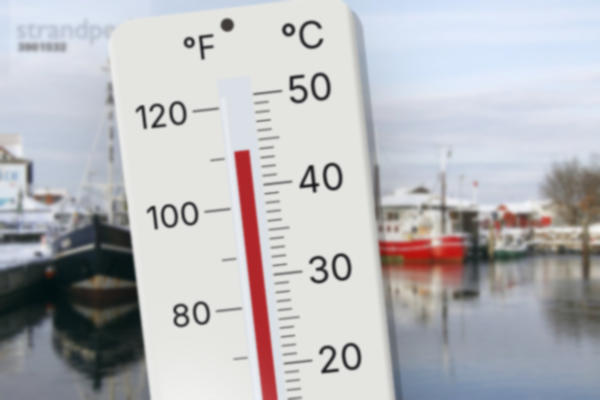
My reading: 44 °C
